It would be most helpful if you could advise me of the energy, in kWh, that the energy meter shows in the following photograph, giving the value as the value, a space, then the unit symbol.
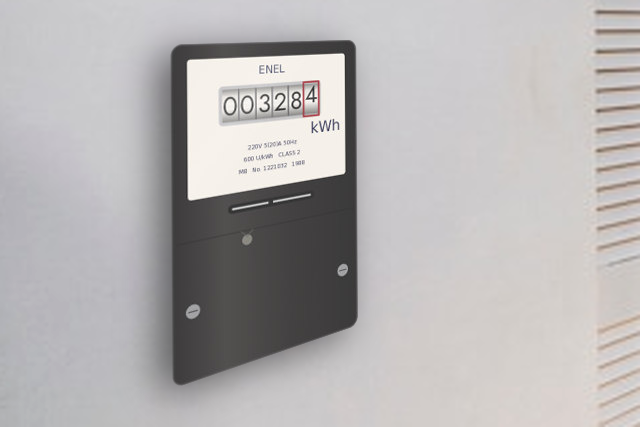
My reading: 328.4 kWh
